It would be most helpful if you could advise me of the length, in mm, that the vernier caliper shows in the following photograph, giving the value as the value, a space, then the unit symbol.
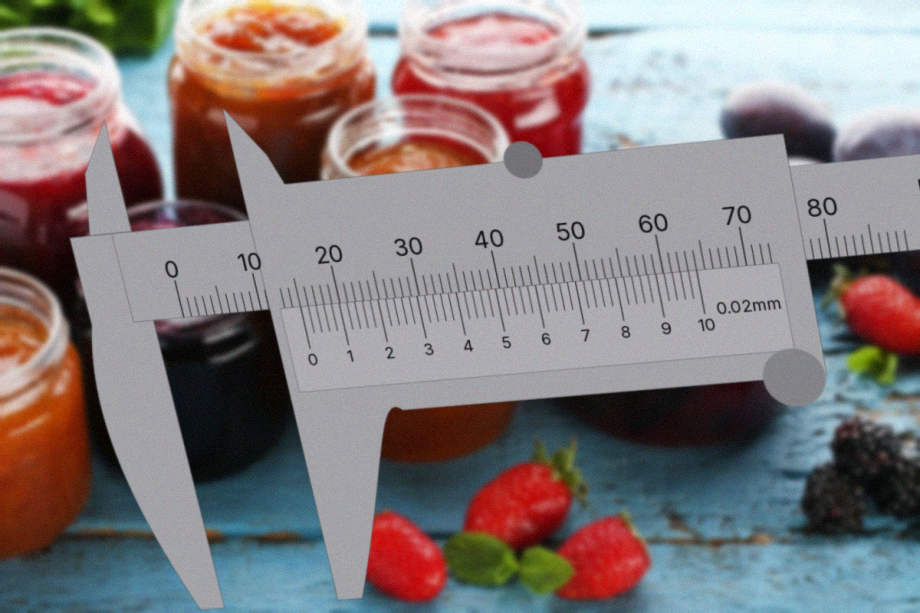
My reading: 15.0 mm
